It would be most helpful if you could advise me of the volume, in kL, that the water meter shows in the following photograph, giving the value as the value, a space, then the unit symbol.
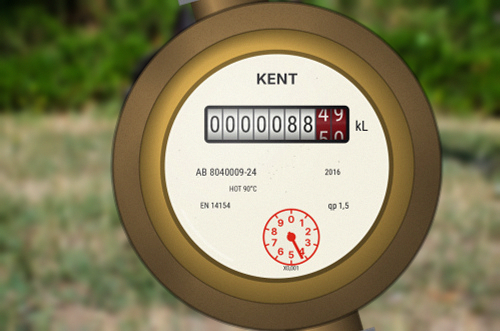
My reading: 88.494 kL
